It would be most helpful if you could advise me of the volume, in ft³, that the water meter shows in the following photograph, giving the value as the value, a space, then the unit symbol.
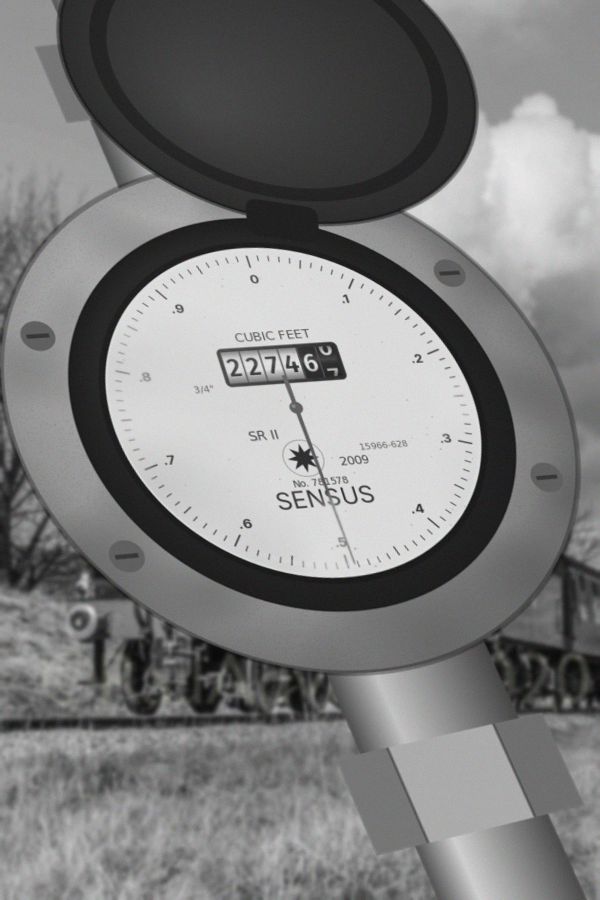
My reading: 227466.49 ft³
